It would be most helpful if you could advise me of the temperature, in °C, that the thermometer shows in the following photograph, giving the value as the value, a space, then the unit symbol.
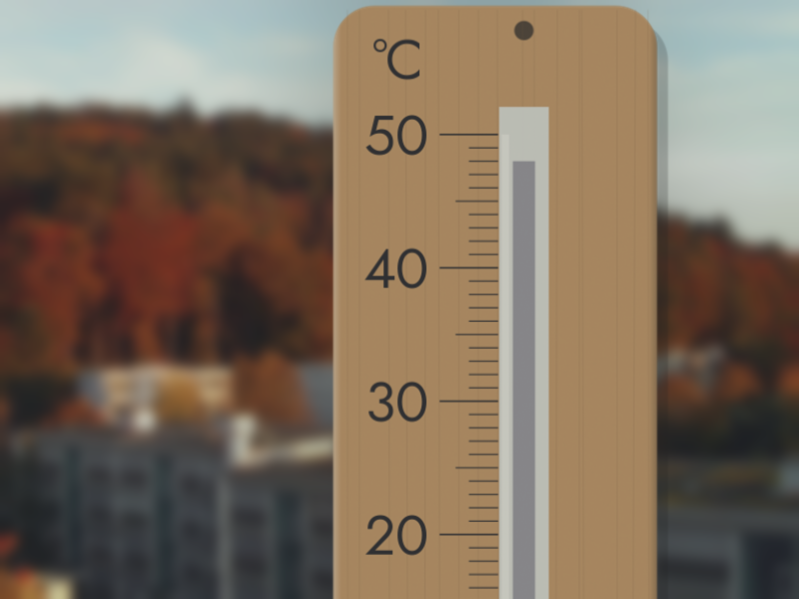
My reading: 48 °C
